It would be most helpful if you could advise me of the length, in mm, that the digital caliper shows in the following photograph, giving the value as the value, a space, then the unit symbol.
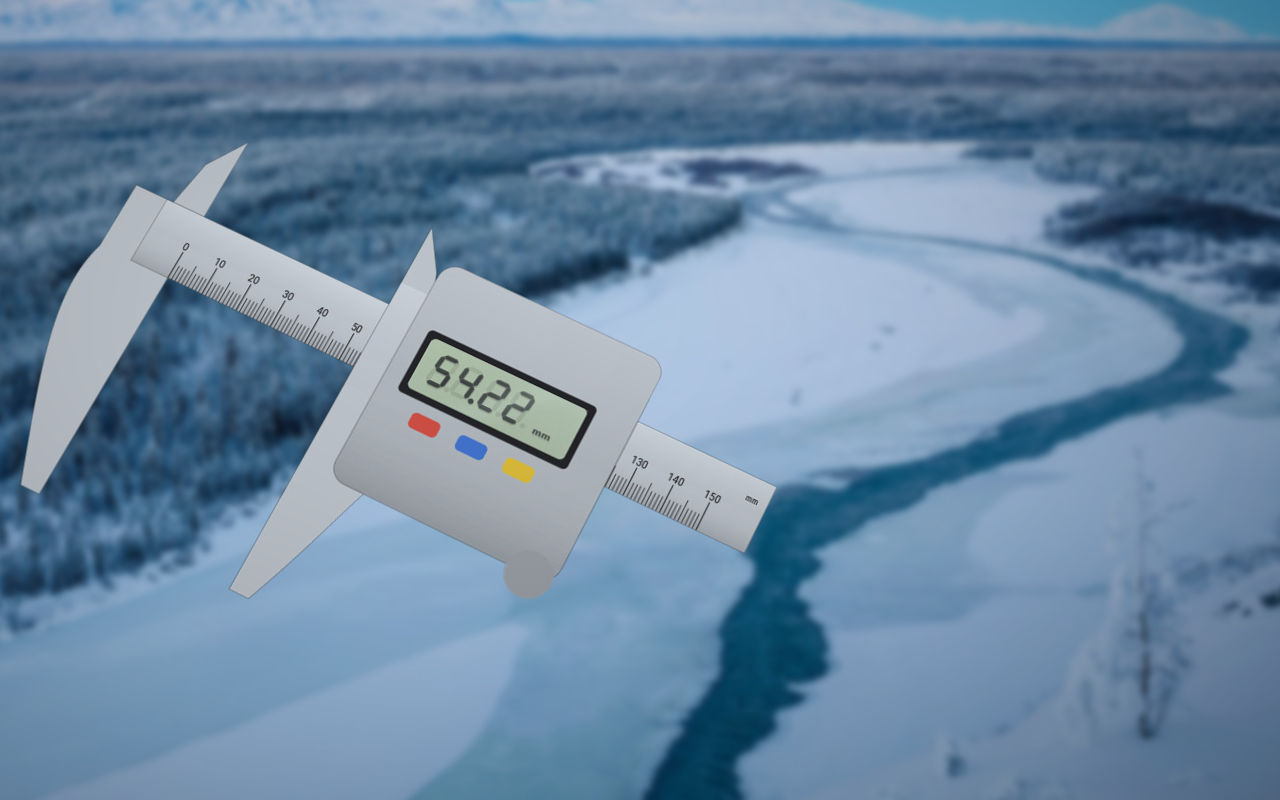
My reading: 54.22 mm
